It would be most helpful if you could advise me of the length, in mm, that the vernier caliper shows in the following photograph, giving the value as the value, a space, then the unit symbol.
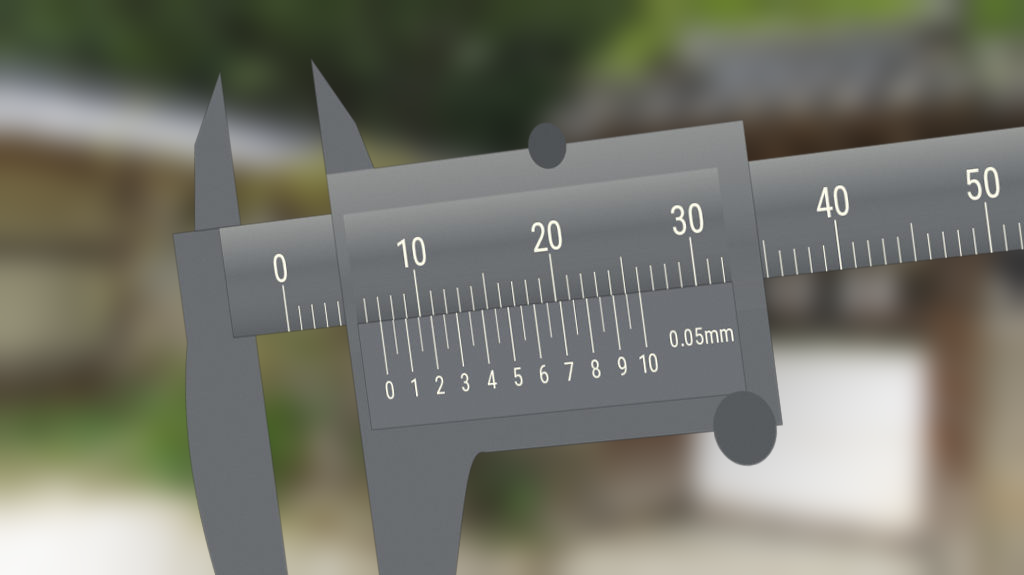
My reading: 7.0 mm
